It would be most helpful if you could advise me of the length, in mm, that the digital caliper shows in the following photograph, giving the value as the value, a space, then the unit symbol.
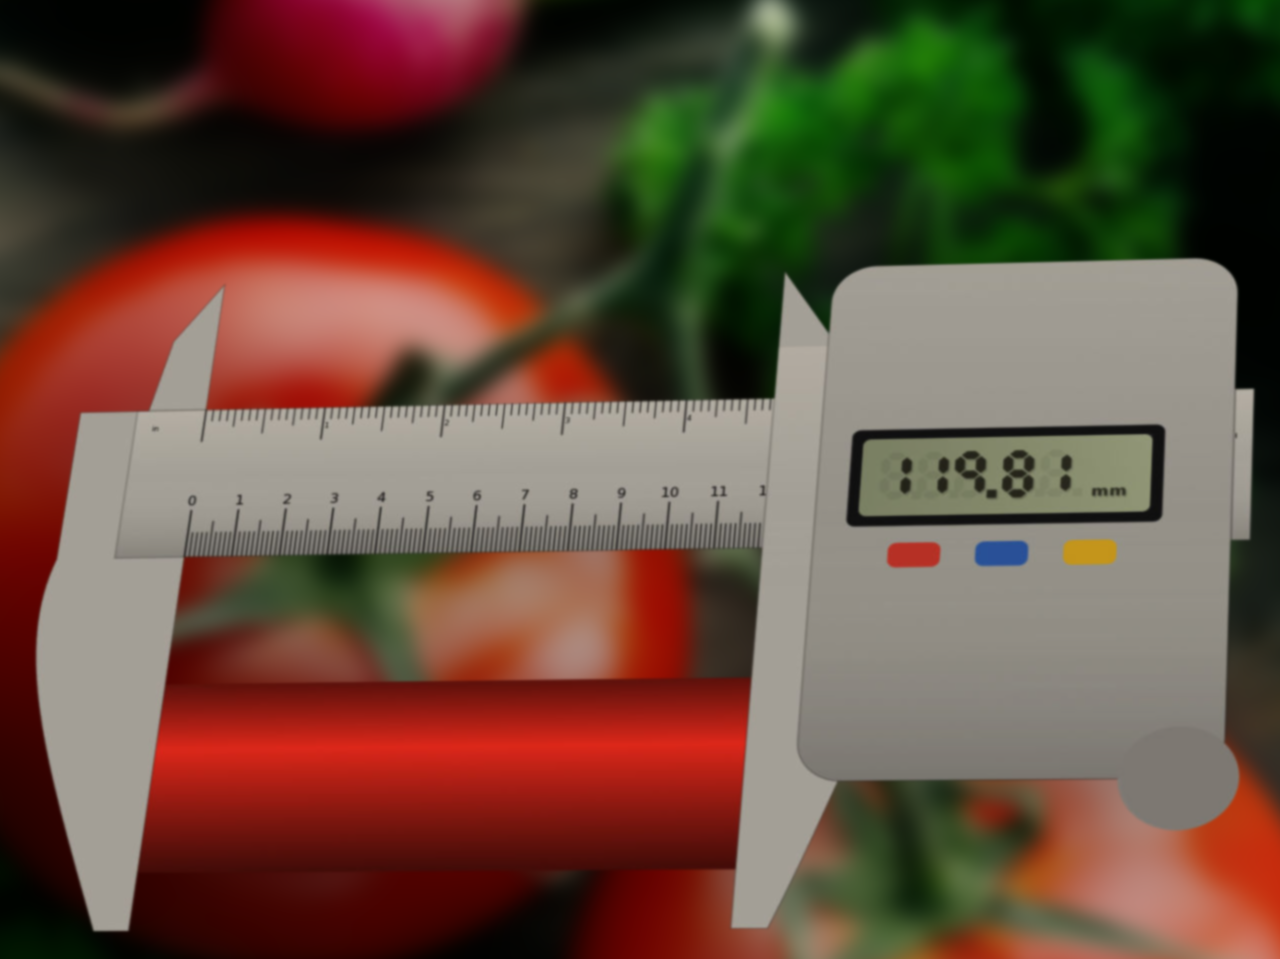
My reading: 119.81 mm
